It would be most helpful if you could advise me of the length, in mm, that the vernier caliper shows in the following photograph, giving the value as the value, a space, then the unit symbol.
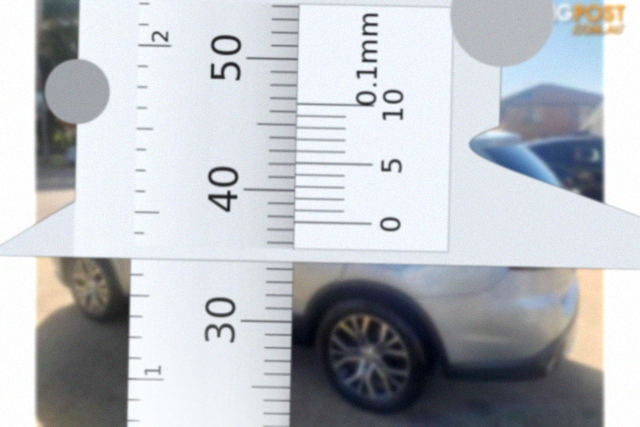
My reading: 37.6 mm
